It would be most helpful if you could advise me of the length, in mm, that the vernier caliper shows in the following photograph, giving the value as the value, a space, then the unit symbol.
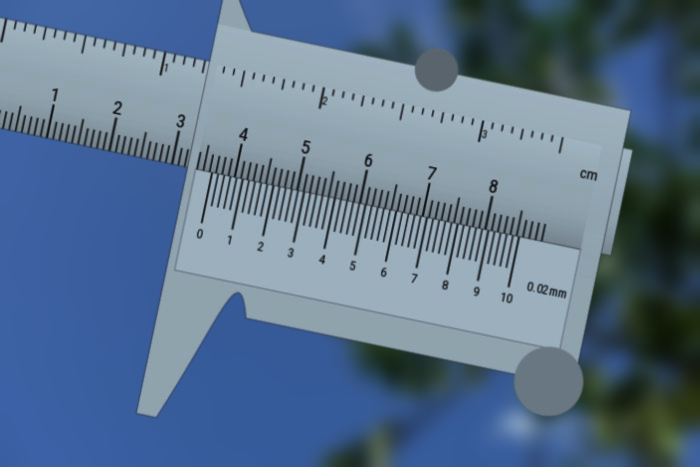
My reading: 36.4 mm
